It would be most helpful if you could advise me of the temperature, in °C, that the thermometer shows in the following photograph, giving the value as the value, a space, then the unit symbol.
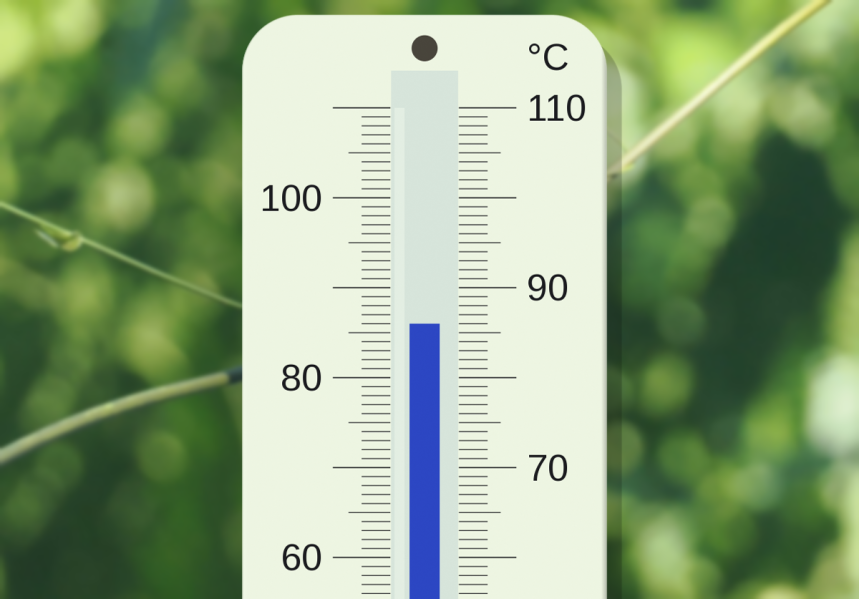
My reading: 86 °C
